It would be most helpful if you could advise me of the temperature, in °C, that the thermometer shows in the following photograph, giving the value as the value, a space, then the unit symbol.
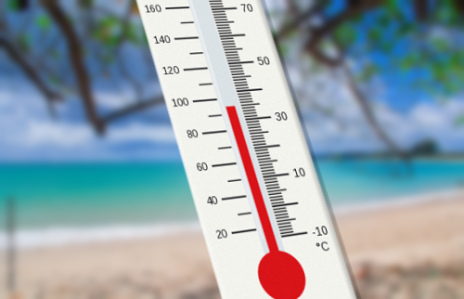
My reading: 35 °C
